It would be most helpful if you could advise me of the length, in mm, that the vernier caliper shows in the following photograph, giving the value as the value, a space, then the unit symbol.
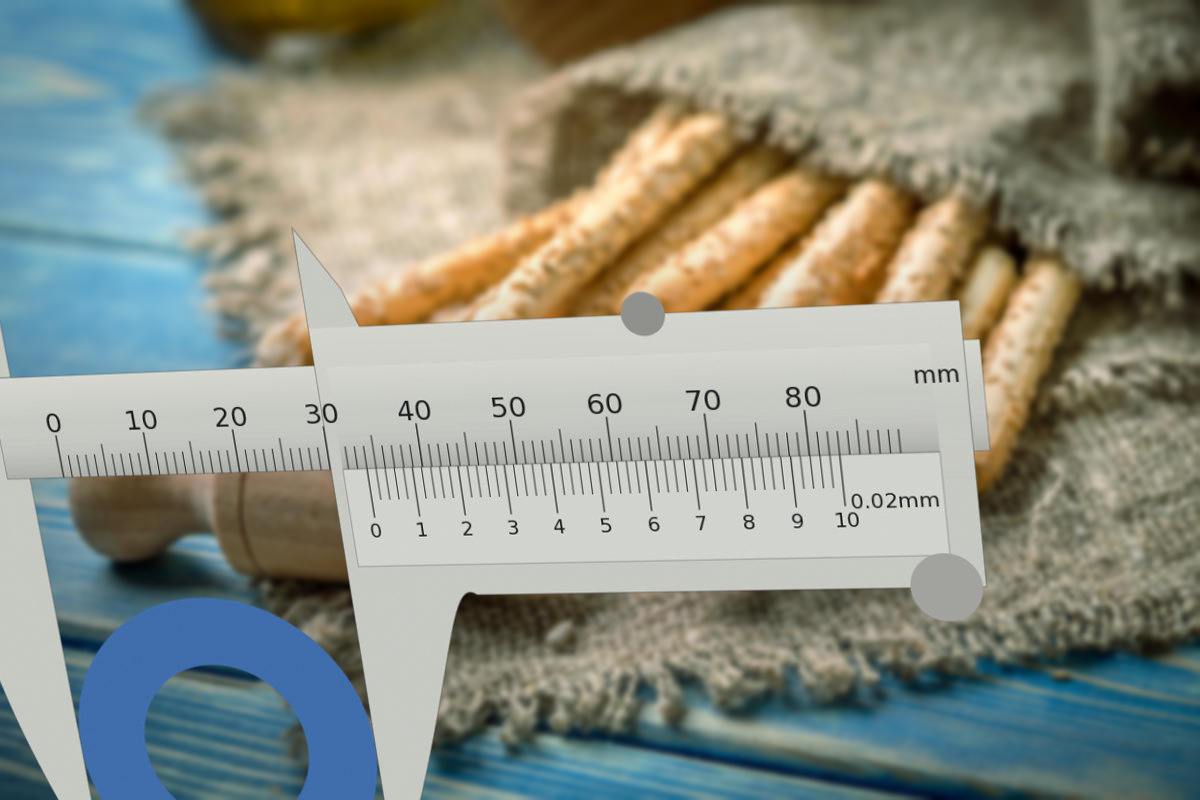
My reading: 34.0 mm
